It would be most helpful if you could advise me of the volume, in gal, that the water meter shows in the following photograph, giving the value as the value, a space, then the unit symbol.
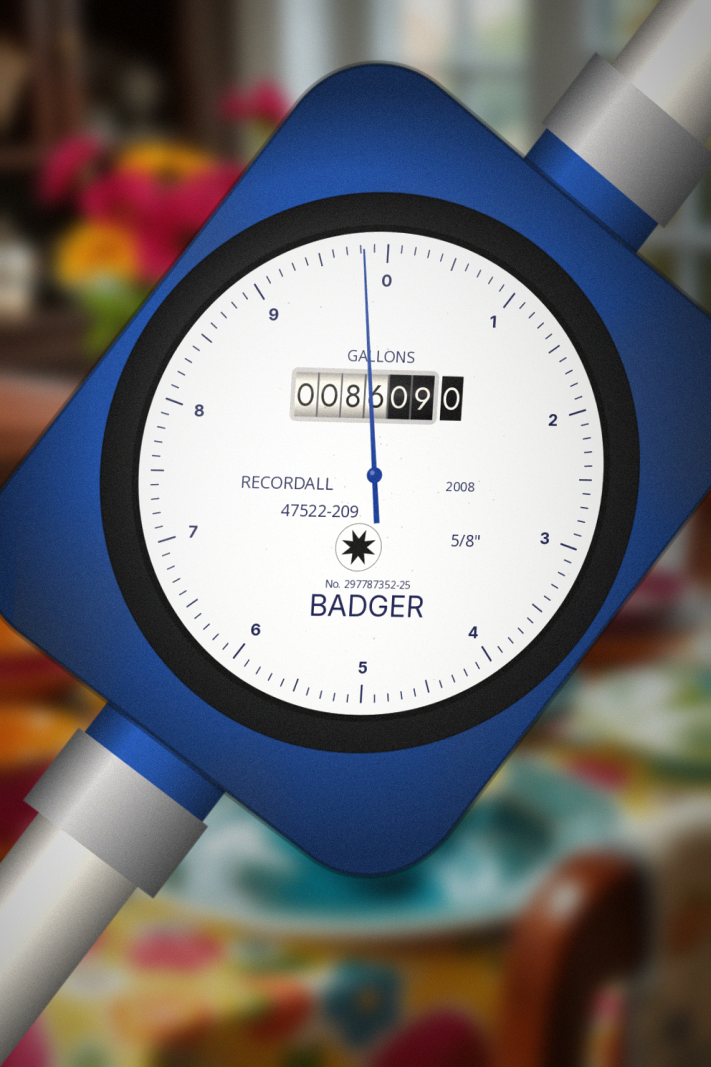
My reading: 86089.8 gal
